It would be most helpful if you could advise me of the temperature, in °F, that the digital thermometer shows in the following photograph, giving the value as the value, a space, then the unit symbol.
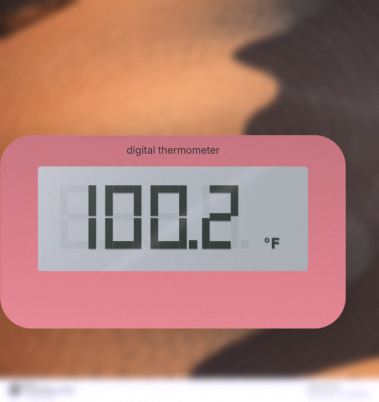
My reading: 100.2 °F
